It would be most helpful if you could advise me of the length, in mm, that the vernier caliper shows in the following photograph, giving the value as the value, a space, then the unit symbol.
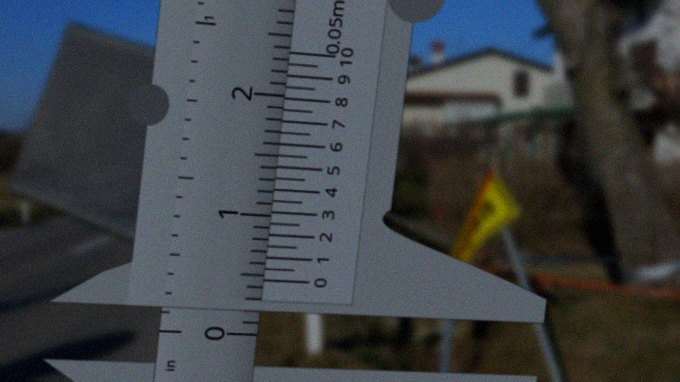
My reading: 4.6 mm
